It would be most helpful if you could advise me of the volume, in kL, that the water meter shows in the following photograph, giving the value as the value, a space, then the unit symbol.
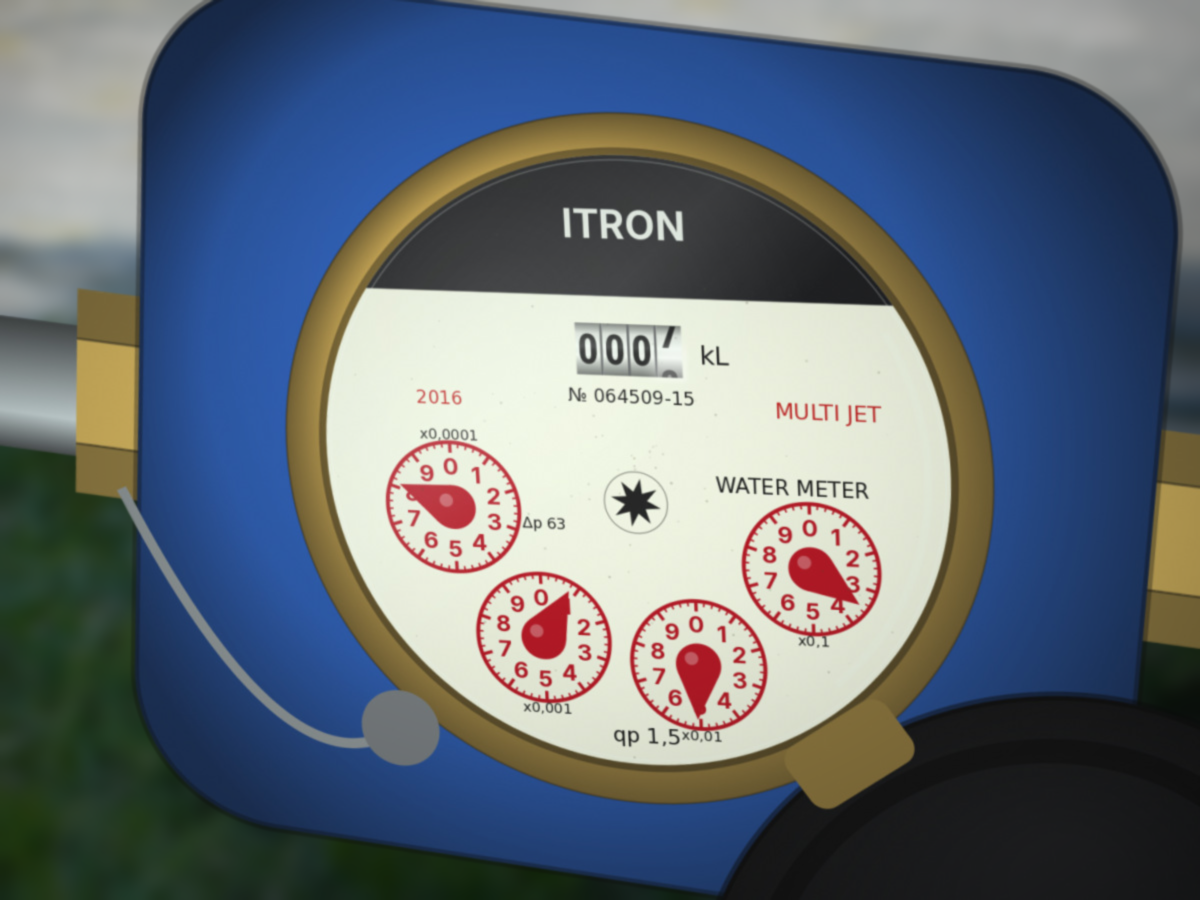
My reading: 7.3508 kL
